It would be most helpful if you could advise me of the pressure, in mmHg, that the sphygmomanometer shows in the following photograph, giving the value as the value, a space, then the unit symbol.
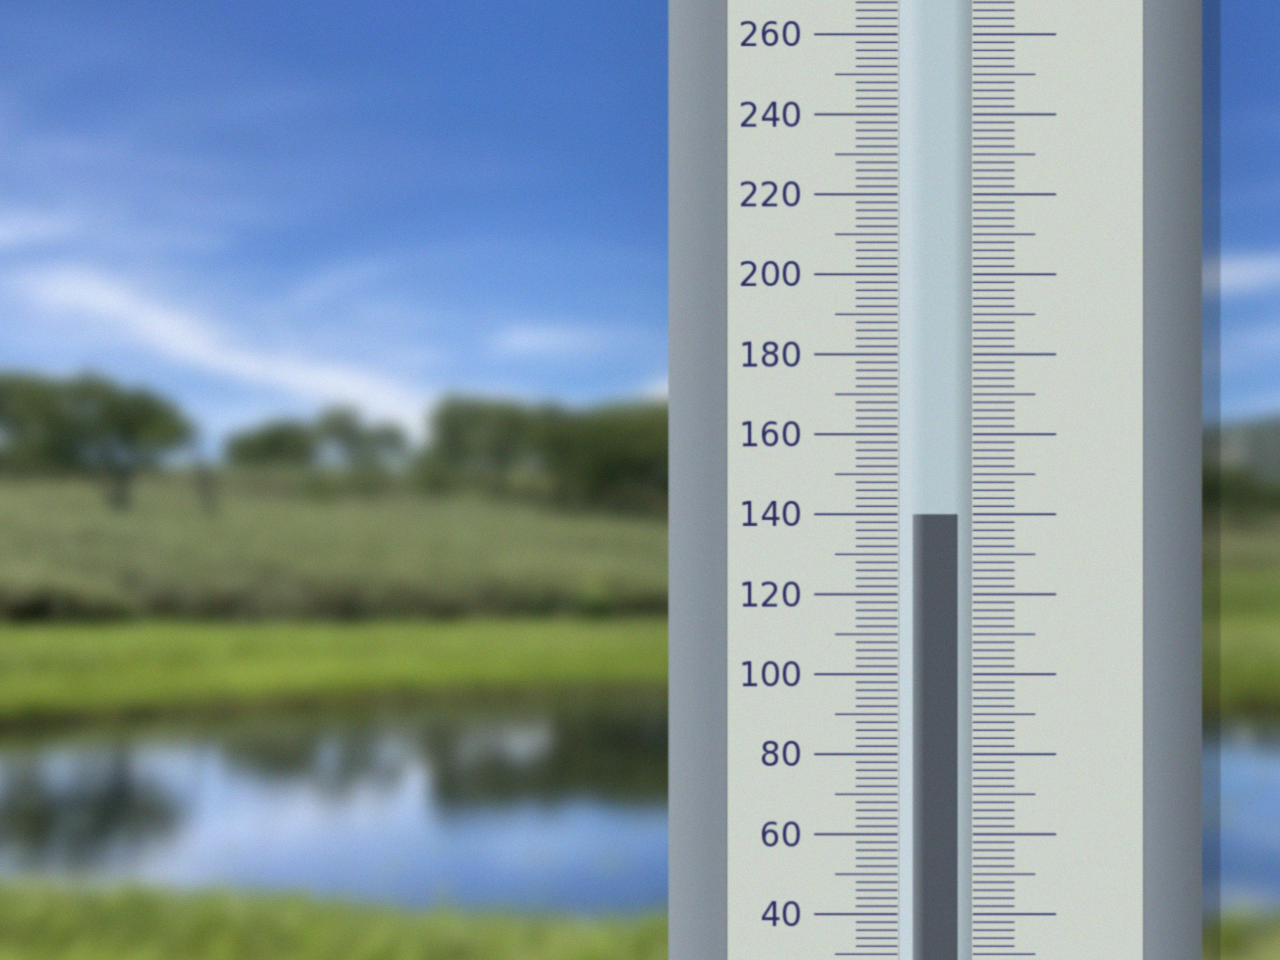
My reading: 140 mmHg
